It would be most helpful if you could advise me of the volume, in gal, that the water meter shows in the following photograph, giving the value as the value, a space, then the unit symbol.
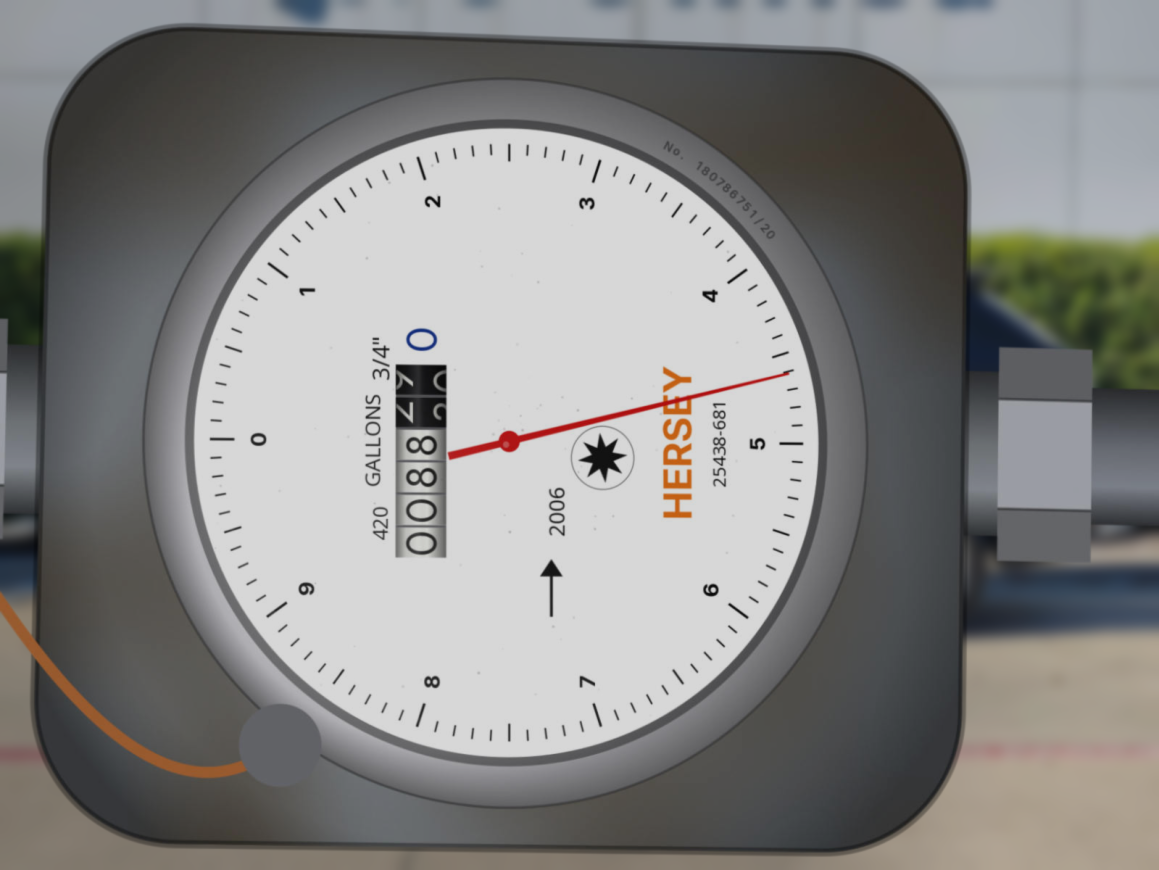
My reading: 88294.6 gal
